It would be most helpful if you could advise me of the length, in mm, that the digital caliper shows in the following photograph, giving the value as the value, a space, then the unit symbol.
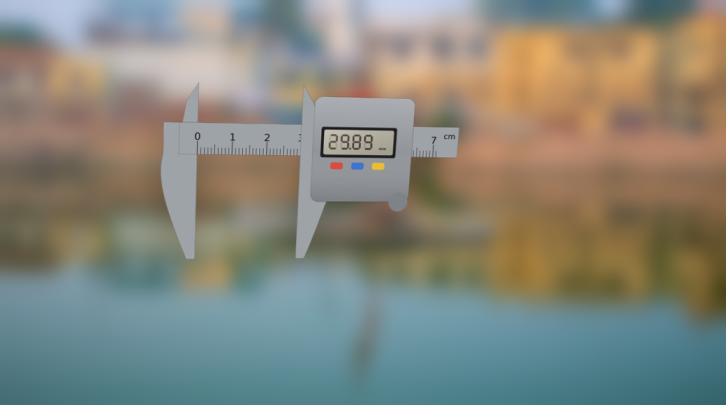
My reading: 29.89 mm
